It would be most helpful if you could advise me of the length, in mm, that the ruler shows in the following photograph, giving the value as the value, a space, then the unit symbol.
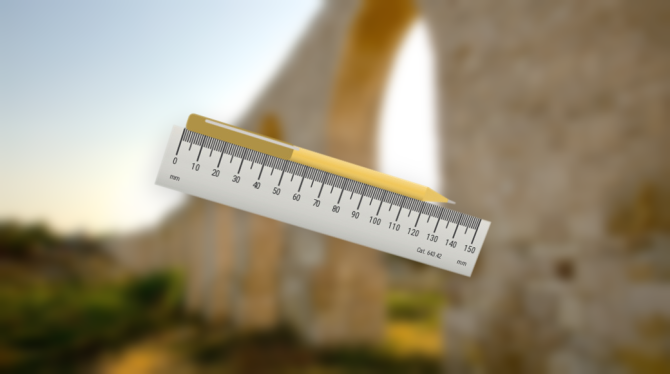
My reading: 135 mm
